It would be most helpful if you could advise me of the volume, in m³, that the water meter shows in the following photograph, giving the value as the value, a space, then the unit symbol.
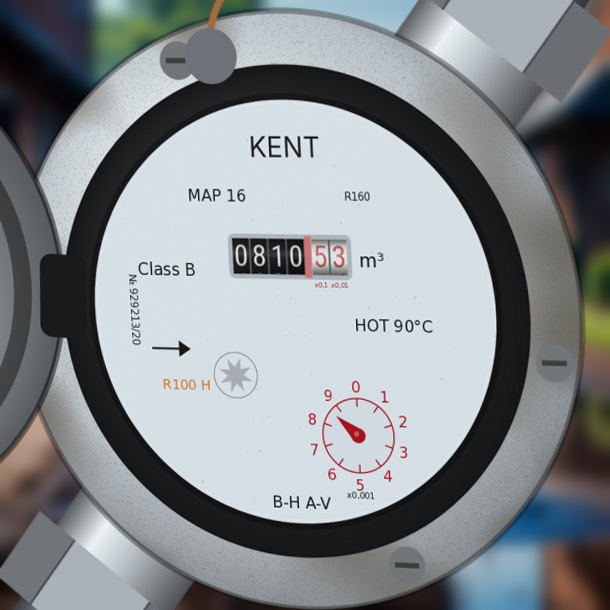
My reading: 810.538 m³
